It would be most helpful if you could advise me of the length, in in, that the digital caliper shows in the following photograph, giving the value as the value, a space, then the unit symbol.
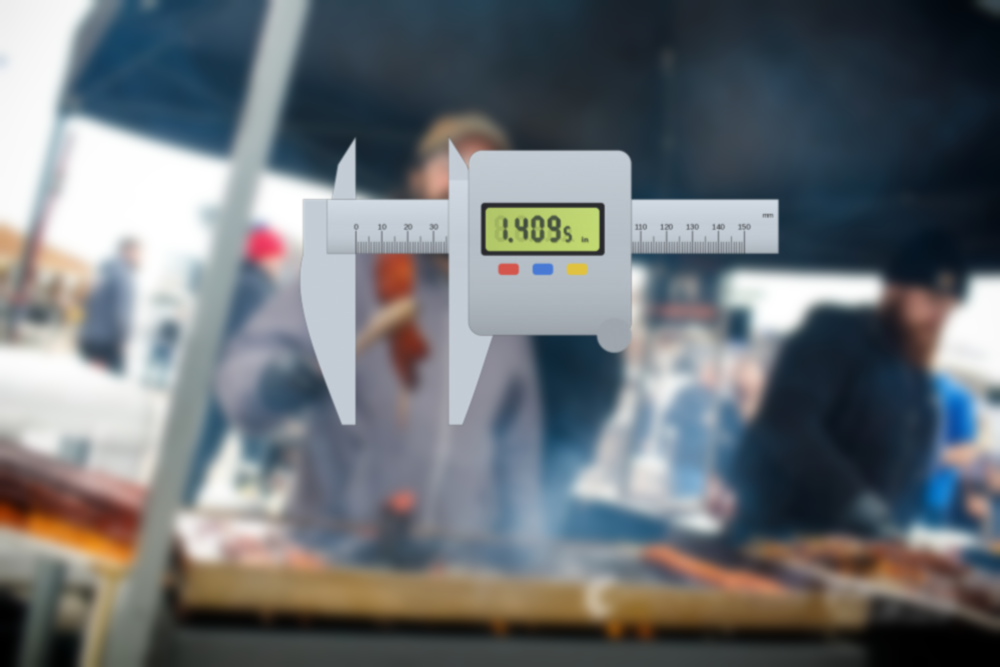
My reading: 1.4095 in
